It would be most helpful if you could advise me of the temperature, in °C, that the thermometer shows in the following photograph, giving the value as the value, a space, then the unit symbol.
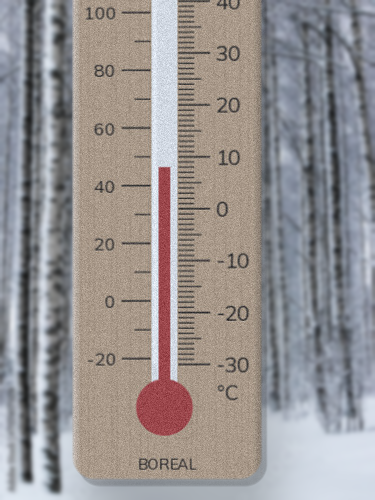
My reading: 8 °C
